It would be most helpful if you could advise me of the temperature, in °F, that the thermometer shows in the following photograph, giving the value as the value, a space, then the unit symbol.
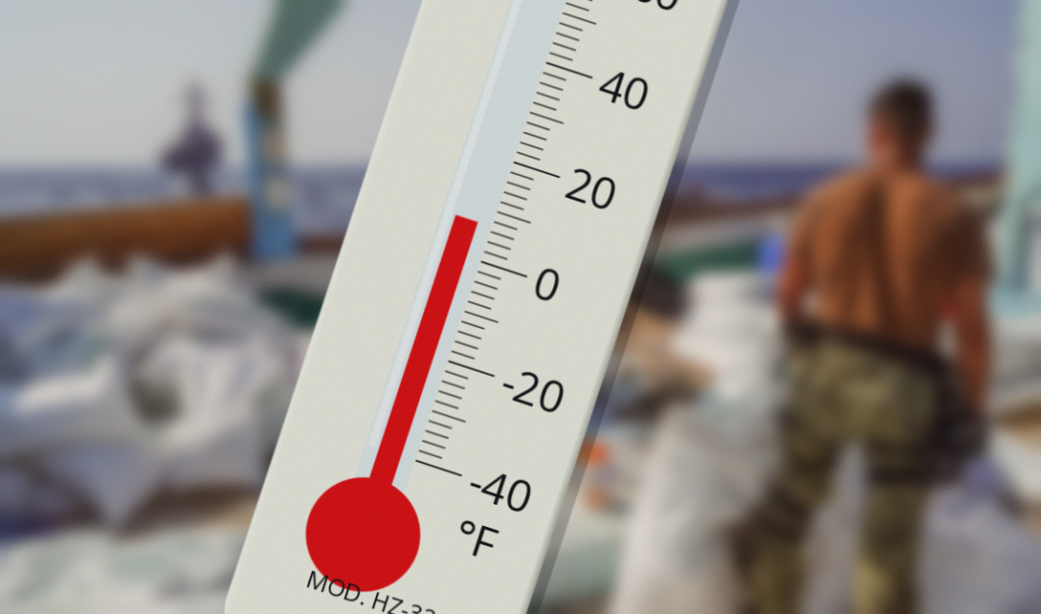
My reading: 7 °F
